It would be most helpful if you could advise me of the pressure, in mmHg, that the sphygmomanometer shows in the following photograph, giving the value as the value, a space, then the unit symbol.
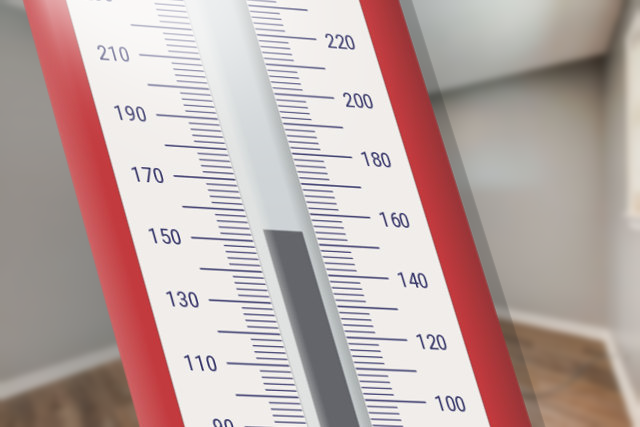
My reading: 154 mmHg
